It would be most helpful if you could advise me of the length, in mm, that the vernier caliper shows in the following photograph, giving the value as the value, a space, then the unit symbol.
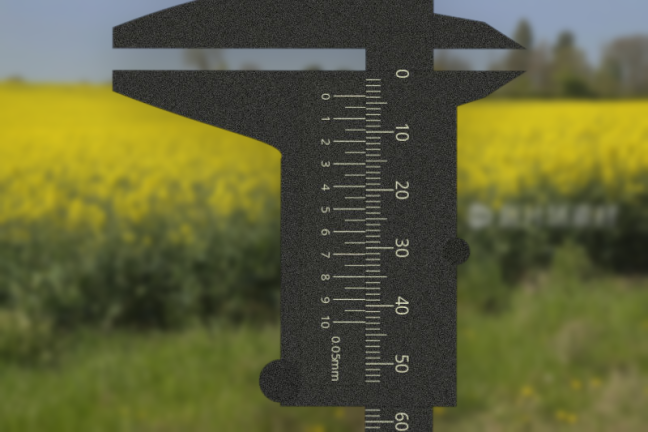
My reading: 3.8 mm
